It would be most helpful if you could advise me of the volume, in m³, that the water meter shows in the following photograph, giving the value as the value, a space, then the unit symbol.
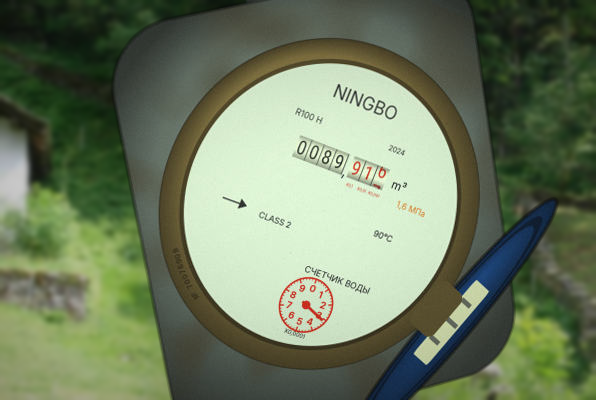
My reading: 89.9163 m³
